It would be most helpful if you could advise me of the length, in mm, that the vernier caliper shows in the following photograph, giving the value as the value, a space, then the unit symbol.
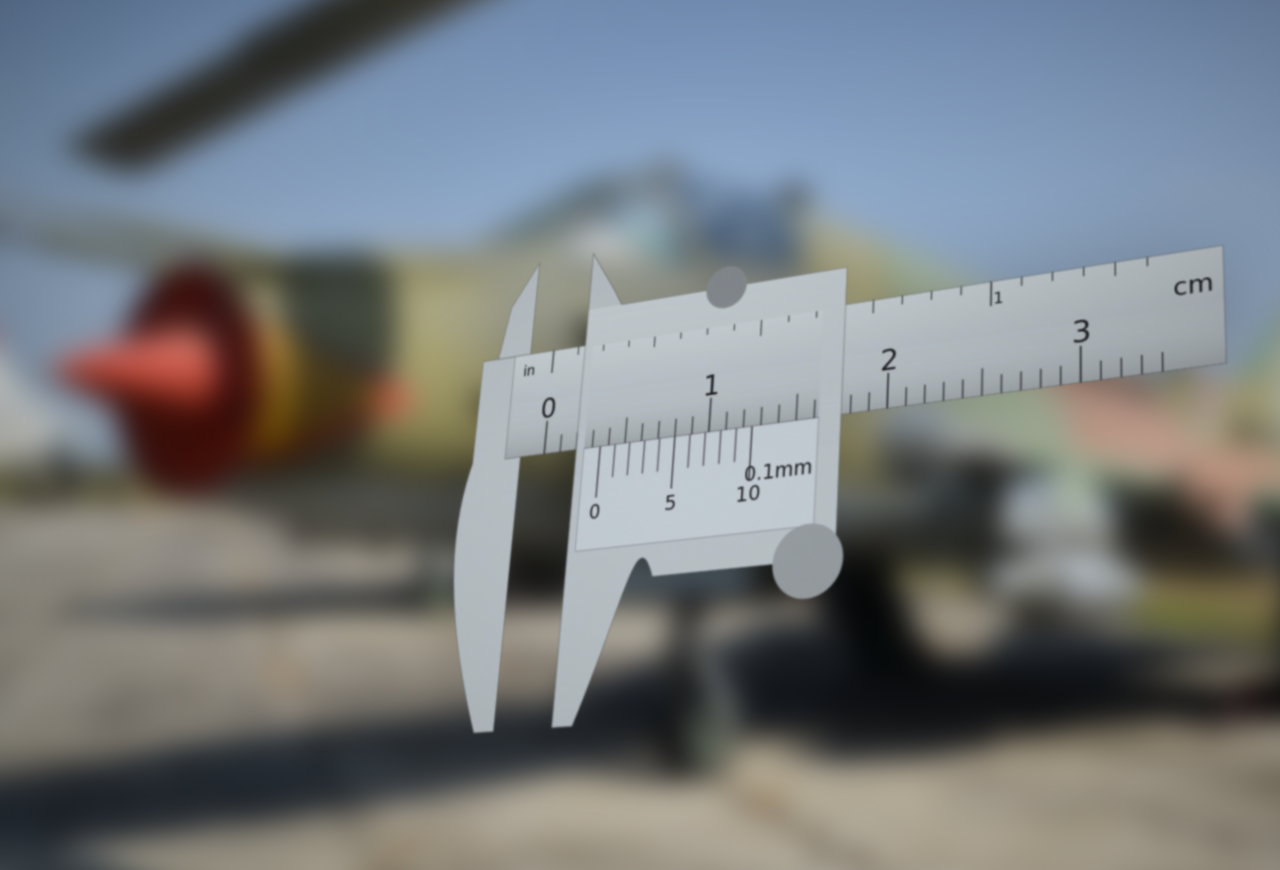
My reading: 3.5 mm
